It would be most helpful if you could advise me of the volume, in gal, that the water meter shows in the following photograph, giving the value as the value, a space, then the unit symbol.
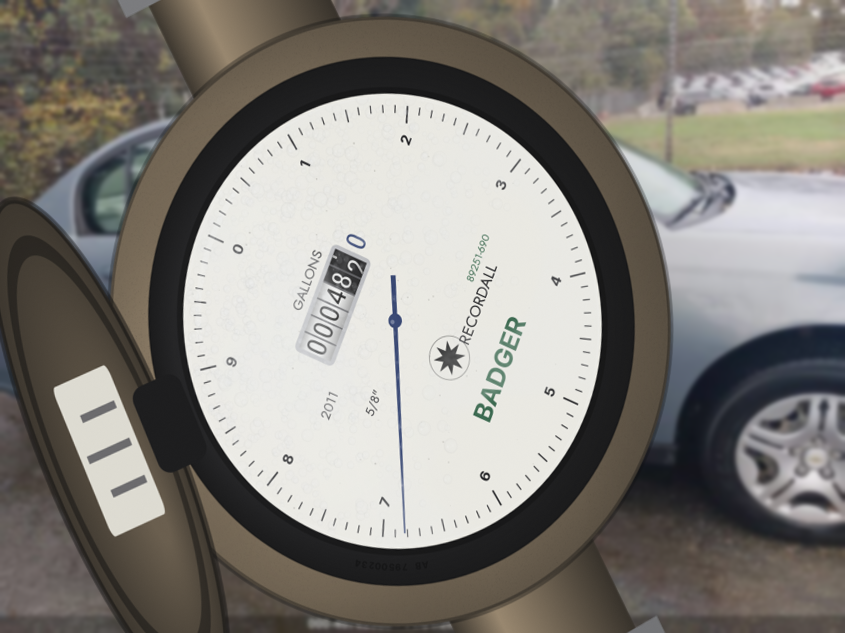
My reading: 4816.8 gal
